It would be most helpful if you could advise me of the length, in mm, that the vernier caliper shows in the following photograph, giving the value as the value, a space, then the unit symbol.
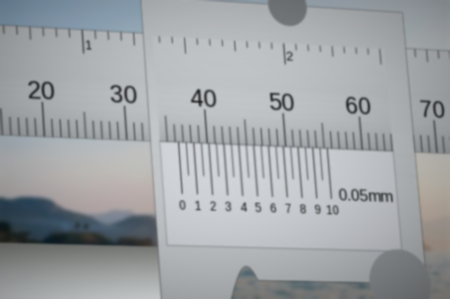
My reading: 36.4 mm
